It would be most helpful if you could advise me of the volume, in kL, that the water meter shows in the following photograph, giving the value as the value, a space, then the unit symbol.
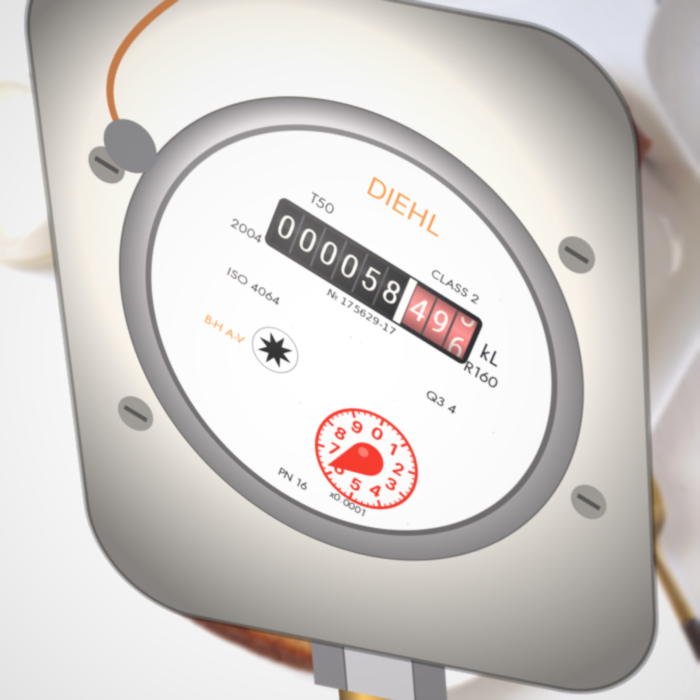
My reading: 58.4956 kL
